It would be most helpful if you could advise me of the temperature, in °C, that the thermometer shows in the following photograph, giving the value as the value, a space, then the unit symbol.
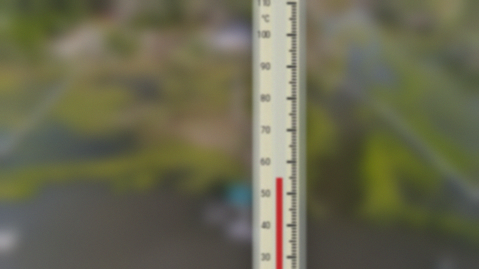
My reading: 55 °C
